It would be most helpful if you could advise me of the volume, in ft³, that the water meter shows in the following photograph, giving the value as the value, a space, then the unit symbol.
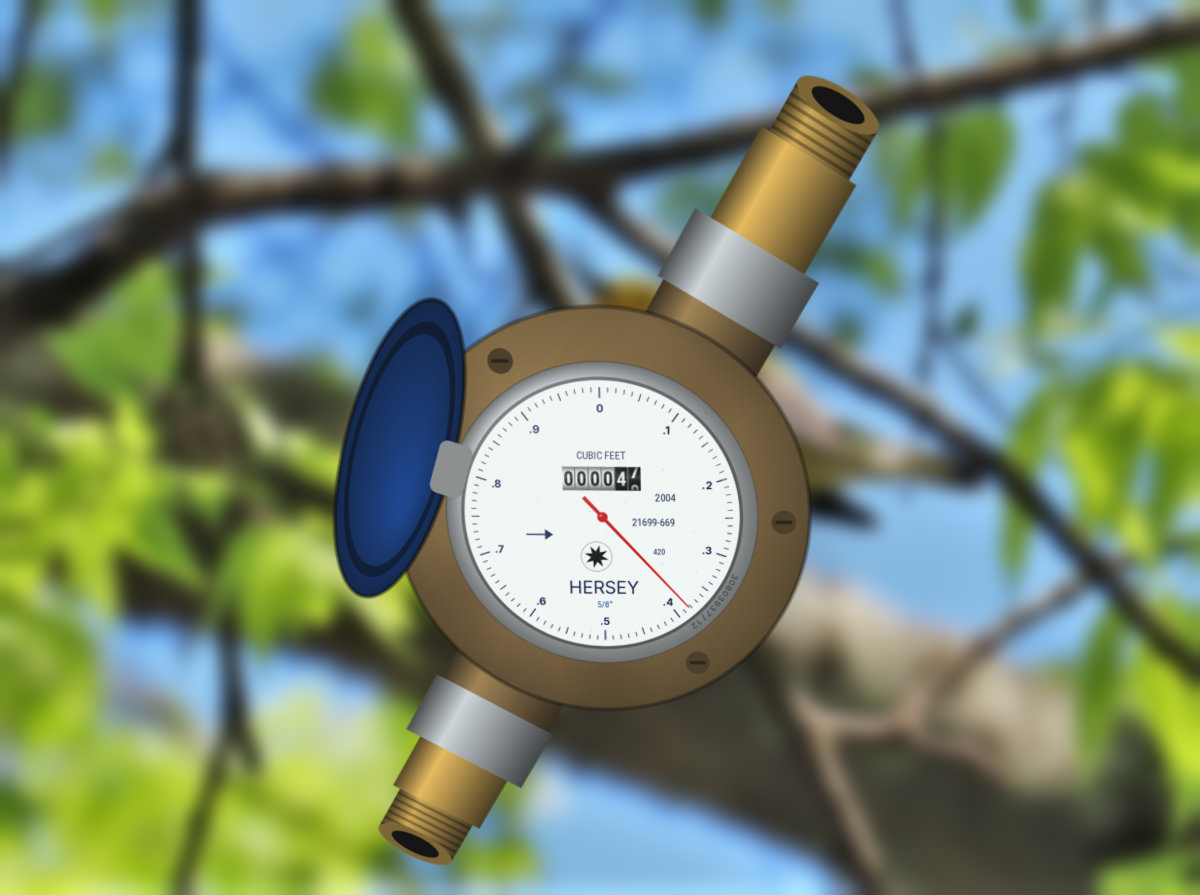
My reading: 47.38 ft³
